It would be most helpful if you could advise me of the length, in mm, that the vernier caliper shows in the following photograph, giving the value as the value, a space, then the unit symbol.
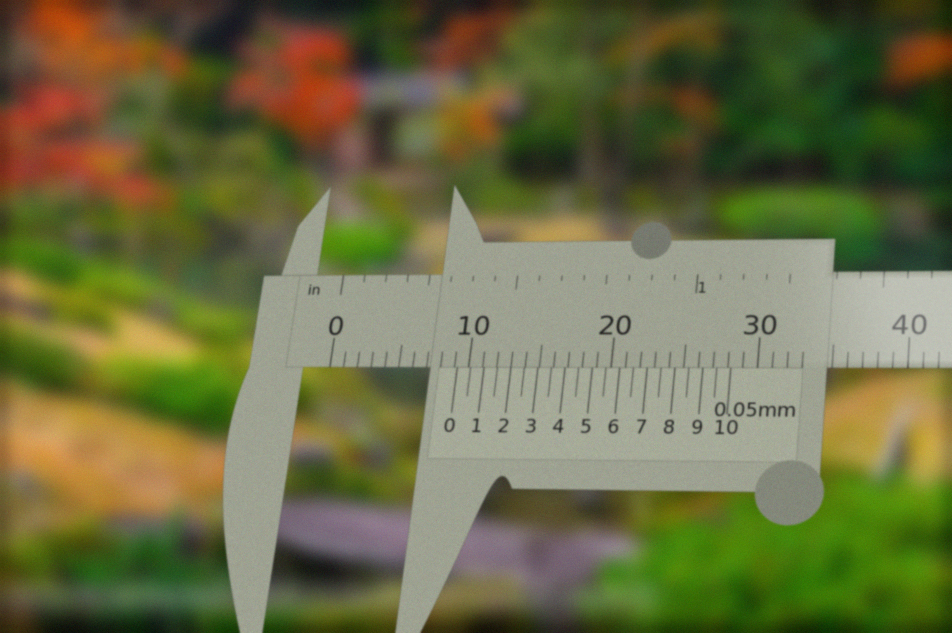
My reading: 9.2 mm
